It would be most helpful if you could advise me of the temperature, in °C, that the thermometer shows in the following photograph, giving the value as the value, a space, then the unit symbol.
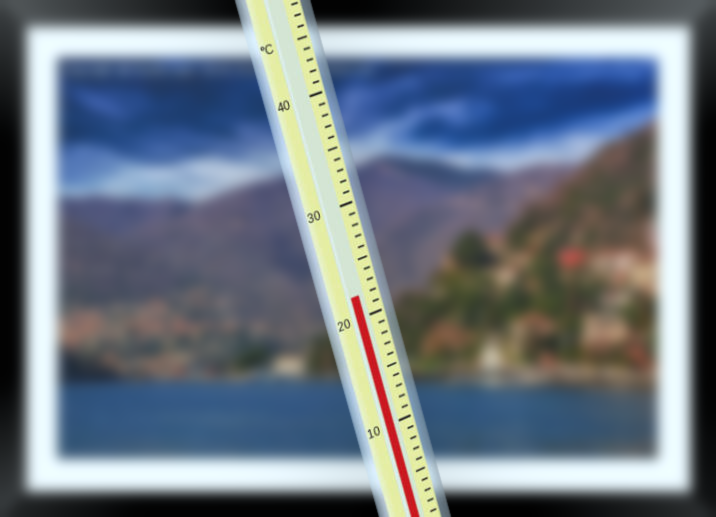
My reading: 22 °C
